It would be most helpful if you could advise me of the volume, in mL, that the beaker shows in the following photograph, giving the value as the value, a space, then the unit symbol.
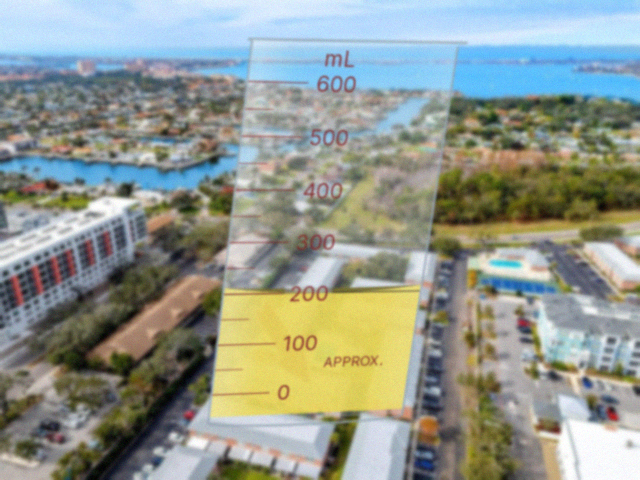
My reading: 200 mL
